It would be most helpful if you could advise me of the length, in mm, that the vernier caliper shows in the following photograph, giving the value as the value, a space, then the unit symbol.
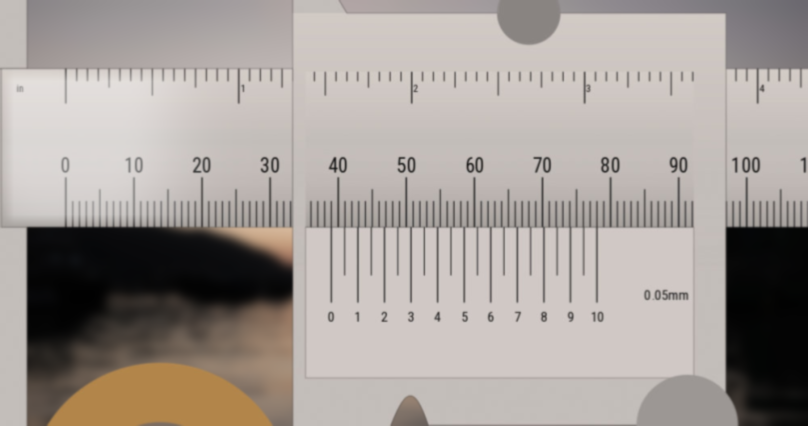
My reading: 39.0 mm
